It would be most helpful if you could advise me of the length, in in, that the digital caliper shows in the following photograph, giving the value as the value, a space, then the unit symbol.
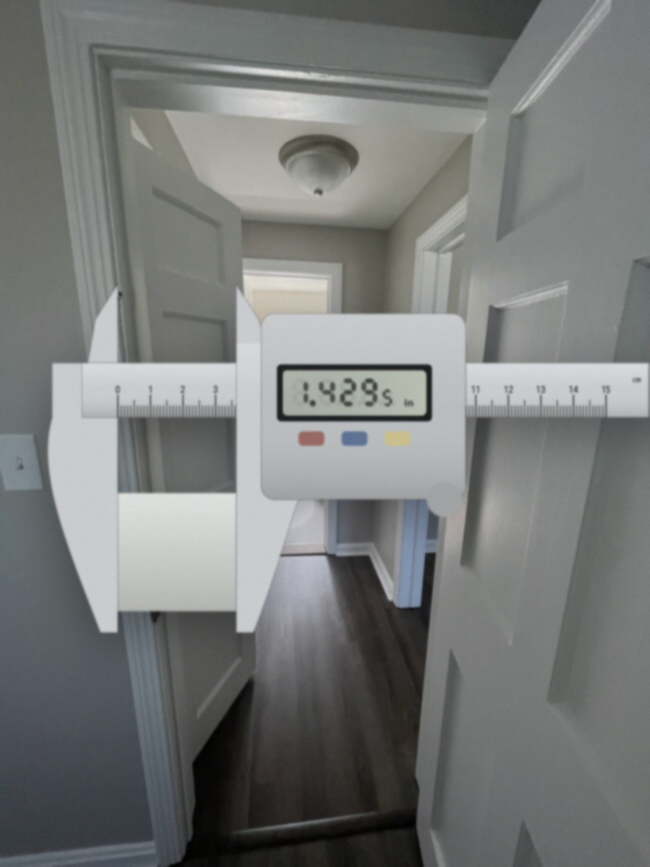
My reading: 1.4295 in
